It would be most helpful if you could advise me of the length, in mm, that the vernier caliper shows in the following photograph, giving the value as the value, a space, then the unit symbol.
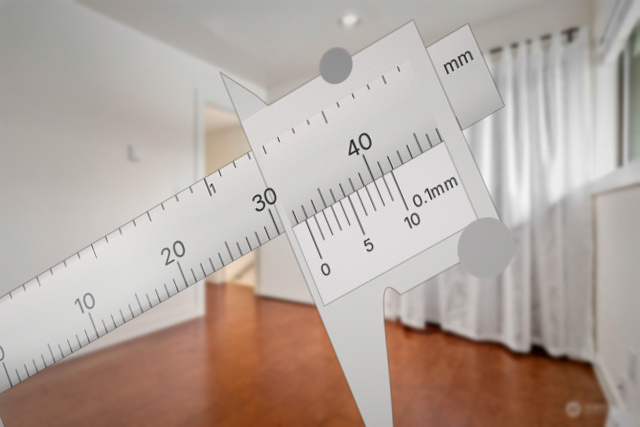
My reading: 32.8 mm
